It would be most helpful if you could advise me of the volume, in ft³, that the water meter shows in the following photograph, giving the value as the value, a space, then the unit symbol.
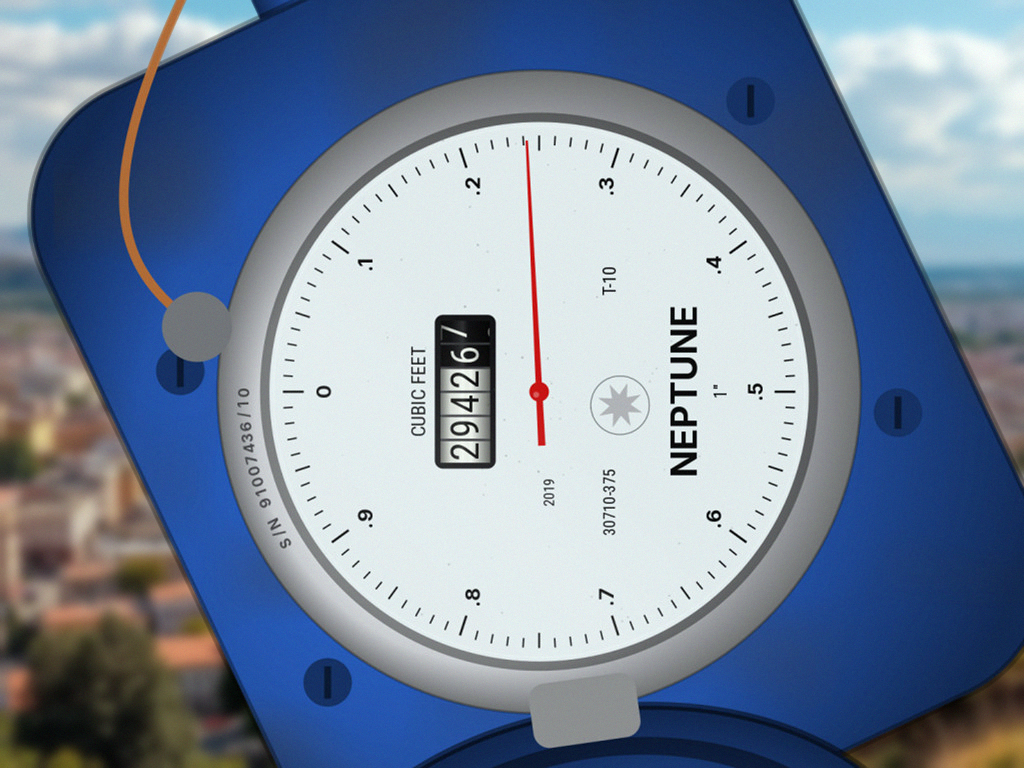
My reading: 294267.24 ft³
